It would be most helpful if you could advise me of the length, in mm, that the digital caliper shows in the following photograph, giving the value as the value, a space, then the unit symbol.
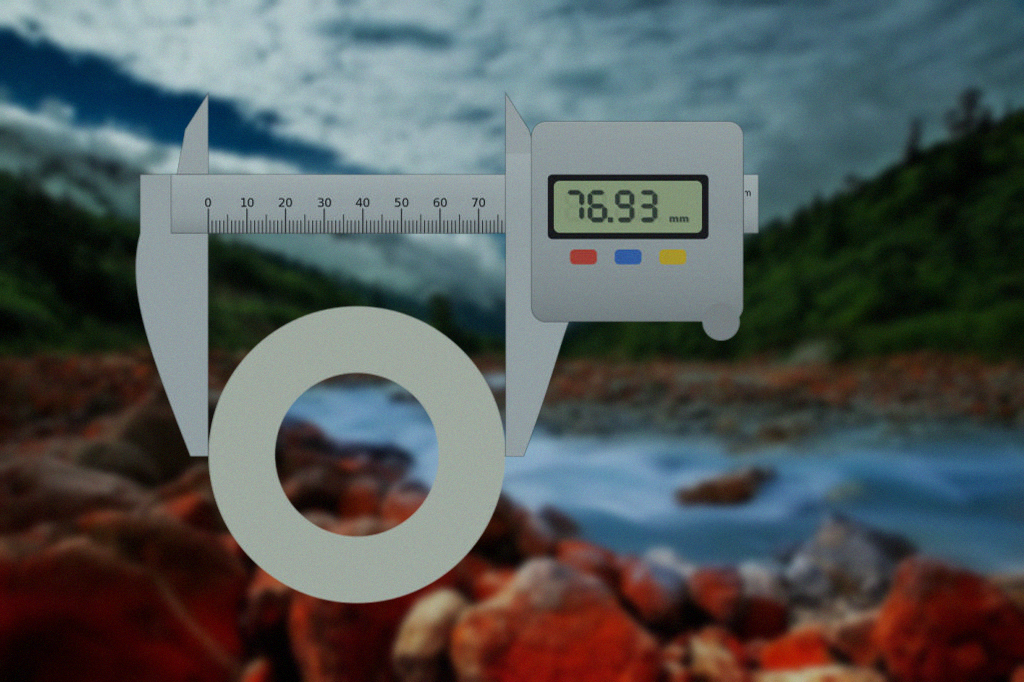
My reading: 76.93 mm
